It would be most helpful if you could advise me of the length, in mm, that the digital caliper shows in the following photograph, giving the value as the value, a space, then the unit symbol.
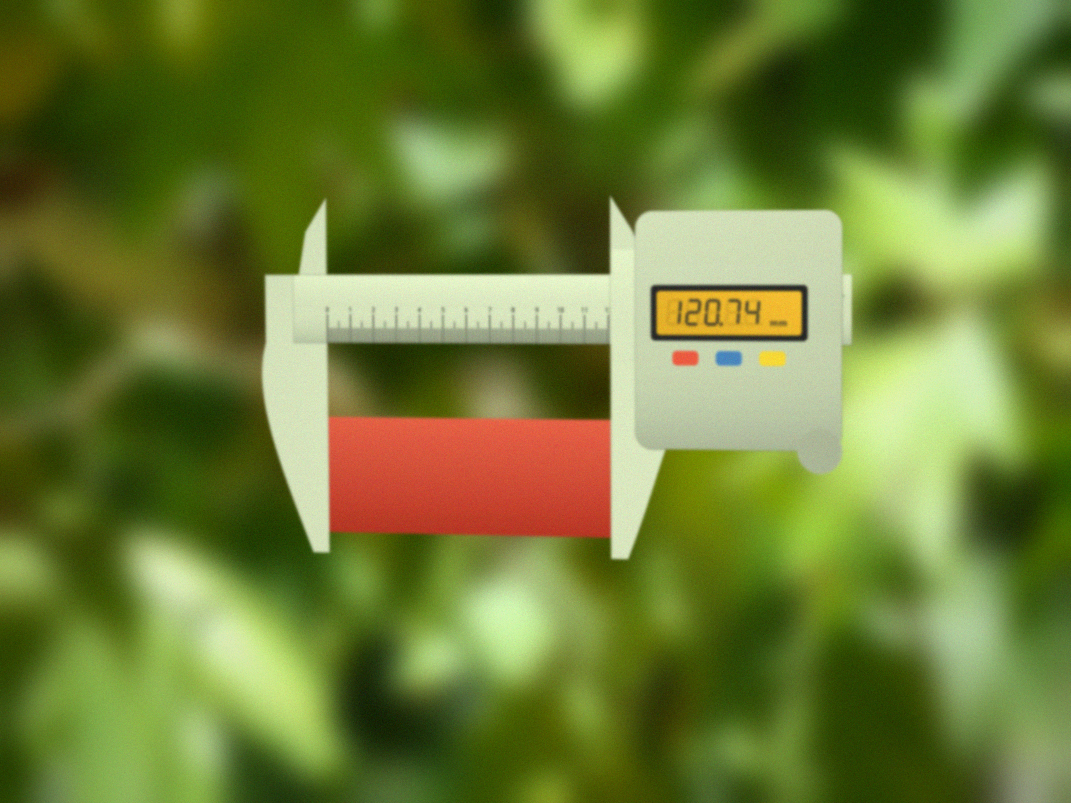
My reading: 120.74 mm
